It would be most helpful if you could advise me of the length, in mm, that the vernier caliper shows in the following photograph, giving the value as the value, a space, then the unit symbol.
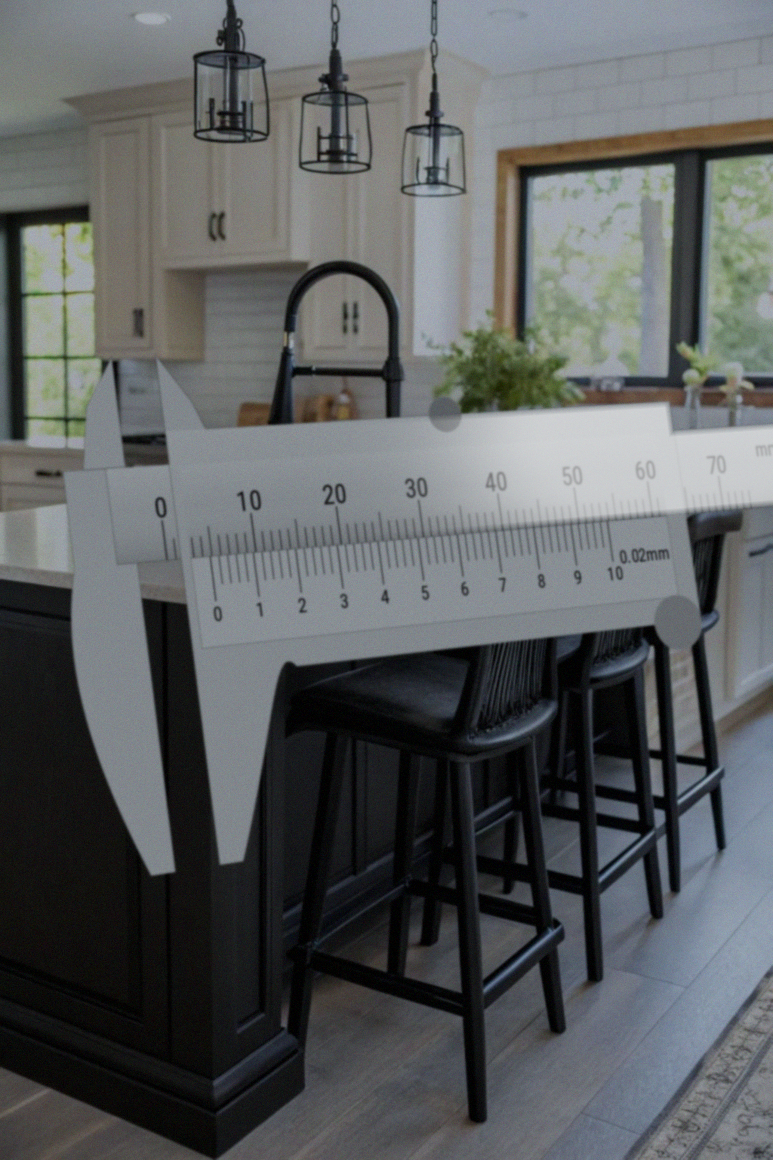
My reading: 4.8 mm
